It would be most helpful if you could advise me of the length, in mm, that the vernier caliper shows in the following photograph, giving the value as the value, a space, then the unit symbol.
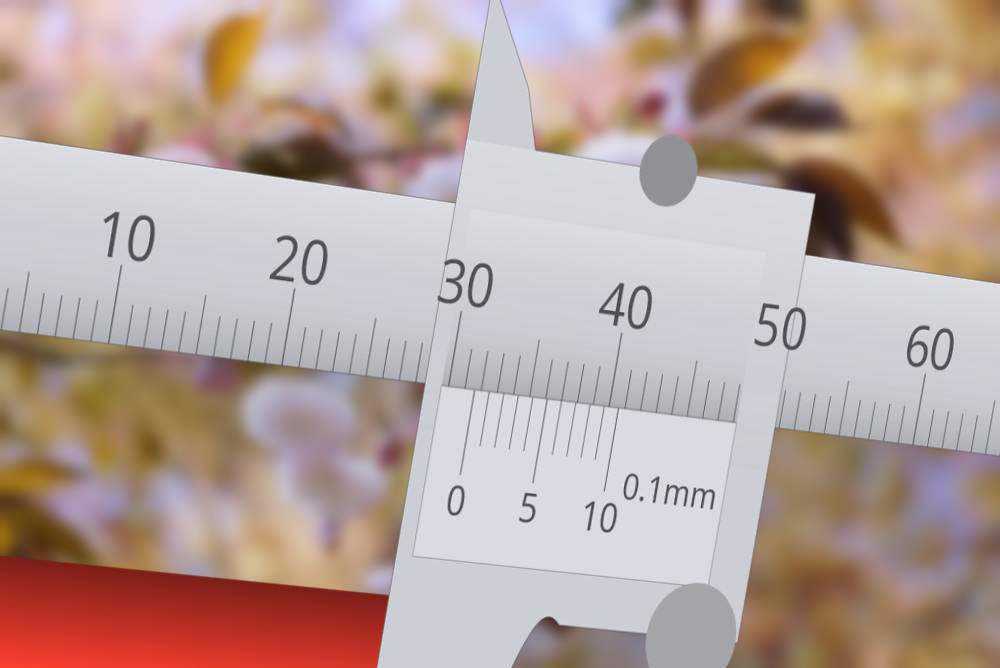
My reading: 31.6 mm
